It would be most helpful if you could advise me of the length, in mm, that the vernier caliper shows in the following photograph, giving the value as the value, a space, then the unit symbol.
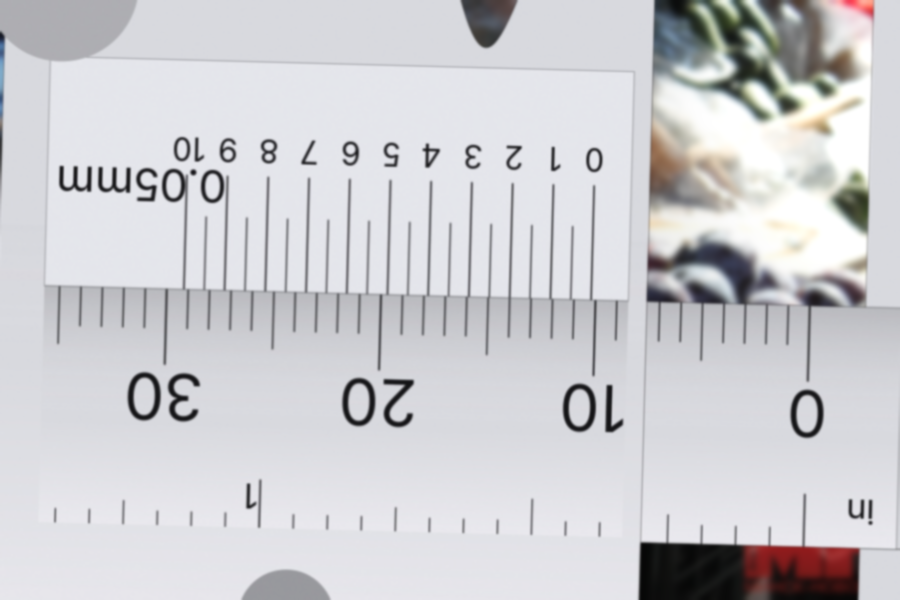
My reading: 10.2 mm
